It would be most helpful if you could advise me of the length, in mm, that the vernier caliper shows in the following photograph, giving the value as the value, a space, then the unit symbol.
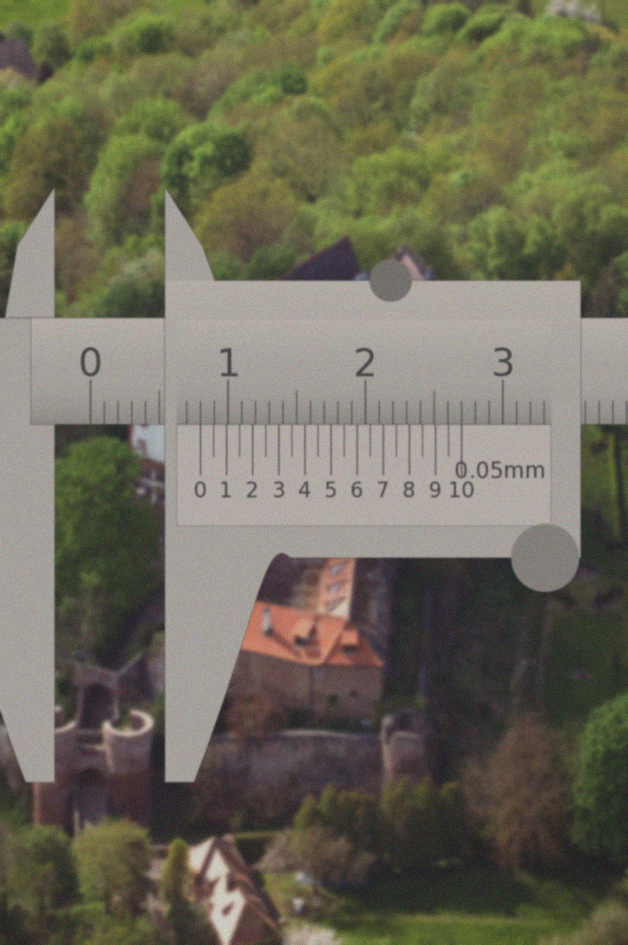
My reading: 8.0 mm
